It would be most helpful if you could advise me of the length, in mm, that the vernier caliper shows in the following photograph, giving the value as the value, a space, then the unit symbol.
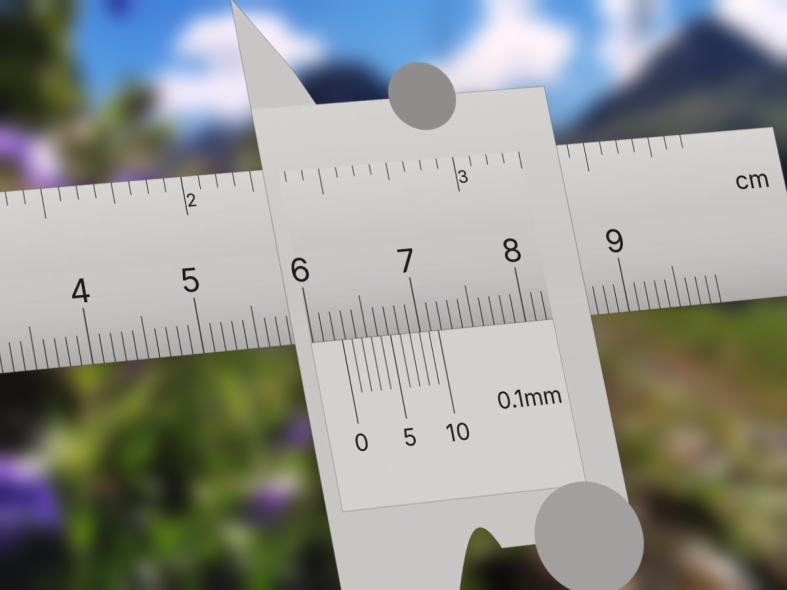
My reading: 62.7 mm
